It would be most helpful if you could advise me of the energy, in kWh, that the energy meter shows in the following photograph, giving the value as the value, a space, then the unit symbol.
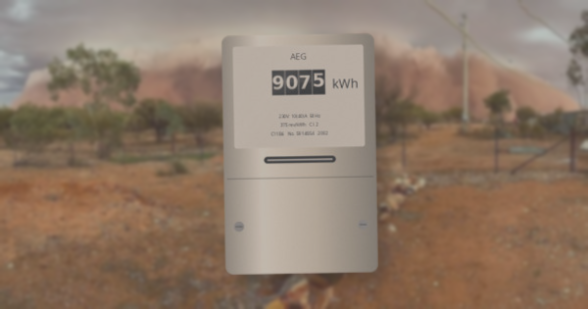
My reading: 9075 kWh
